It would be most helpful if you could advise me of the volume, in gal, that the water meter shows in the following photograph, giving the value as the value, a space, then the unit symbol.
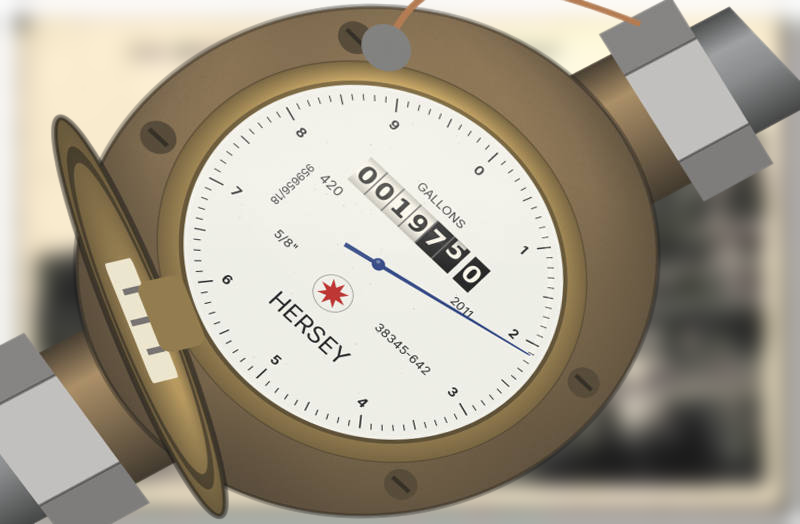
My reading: 19752.1 gal
